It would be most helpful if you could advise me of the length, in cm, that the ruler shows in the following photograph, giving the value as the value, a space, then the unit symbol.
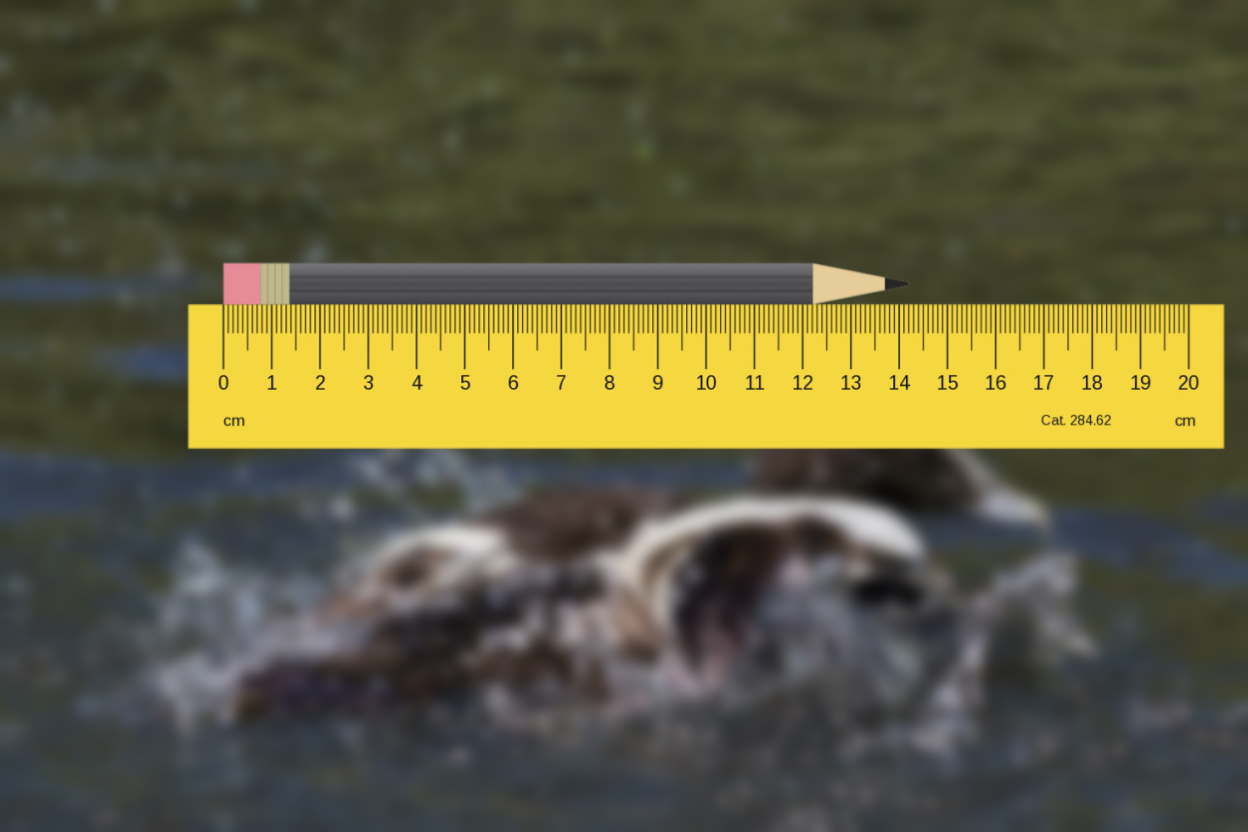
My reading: 14.2 cm
